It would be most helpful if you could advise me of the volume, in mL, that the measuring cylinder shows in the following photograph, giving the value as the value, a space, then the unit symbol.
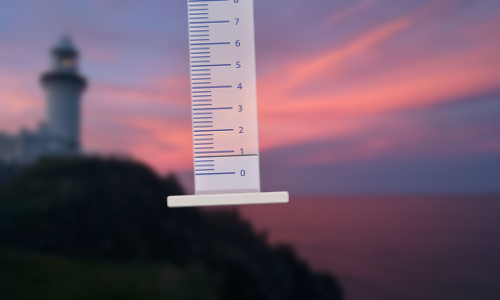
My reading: 0.8 mL
